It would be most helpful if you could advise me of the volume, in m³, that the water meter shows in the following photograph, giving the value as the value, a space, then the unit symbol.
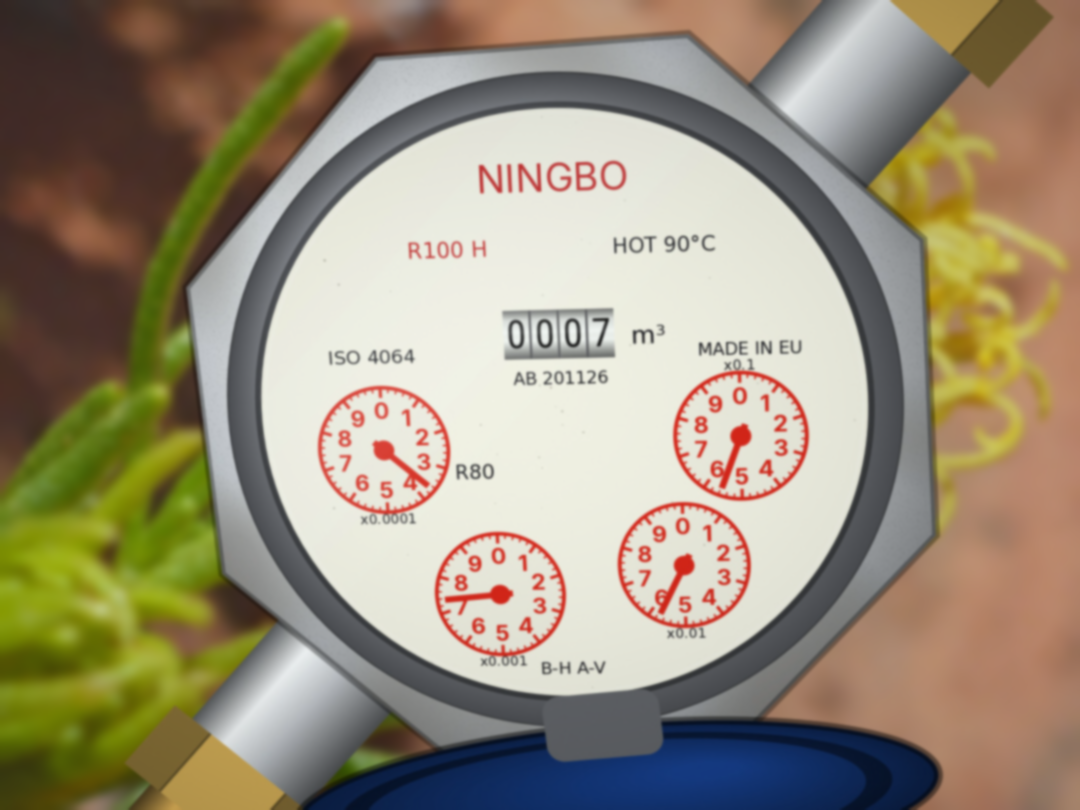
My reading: 7.5573 m³
